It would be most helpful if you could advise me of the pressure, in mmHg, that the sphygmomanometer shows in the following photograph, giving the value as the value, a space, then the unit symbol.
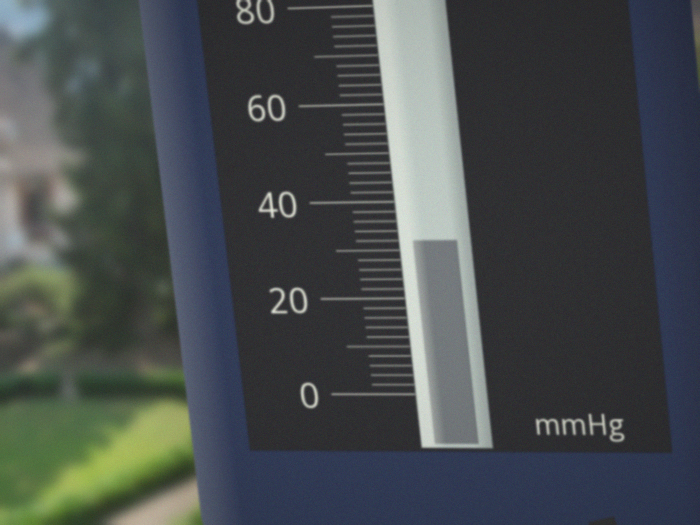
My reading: 32 mmHg
